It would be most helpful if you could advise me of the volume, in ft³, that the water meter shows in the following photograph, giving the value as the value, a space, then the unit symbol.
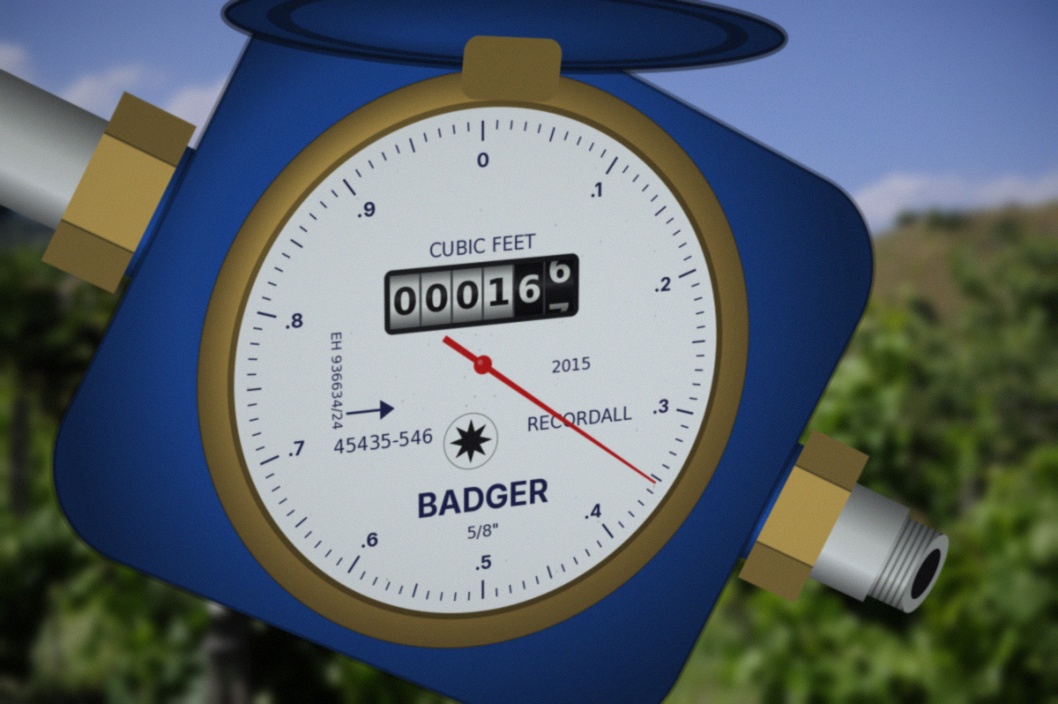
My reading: 166.35 ft³
